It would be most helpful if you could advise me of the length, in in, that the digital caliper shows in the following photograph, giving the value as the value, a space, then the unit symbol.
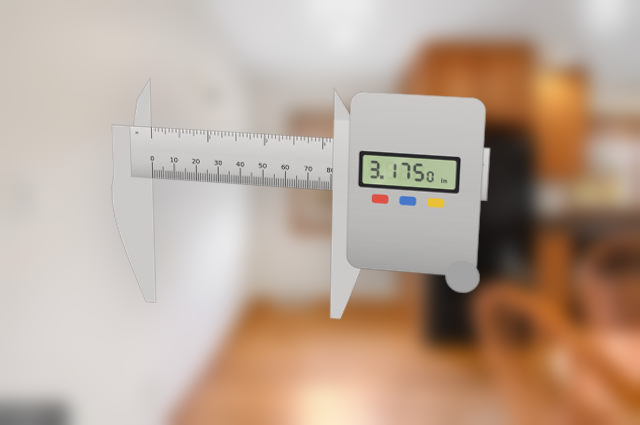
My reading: 3.1750 in
